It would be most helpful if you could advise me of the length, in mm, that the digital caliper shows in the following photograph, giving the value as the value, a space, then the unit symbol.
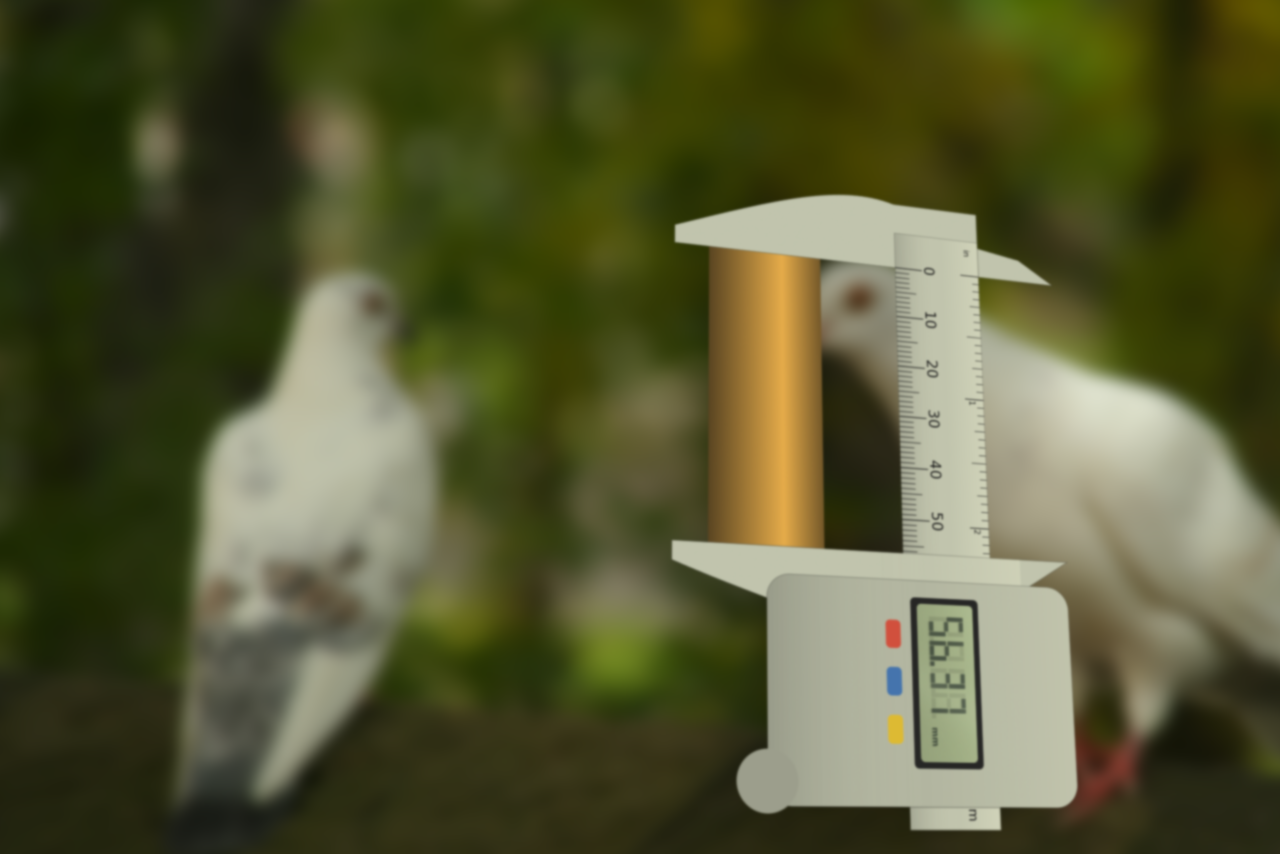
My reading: 56.37 mm
